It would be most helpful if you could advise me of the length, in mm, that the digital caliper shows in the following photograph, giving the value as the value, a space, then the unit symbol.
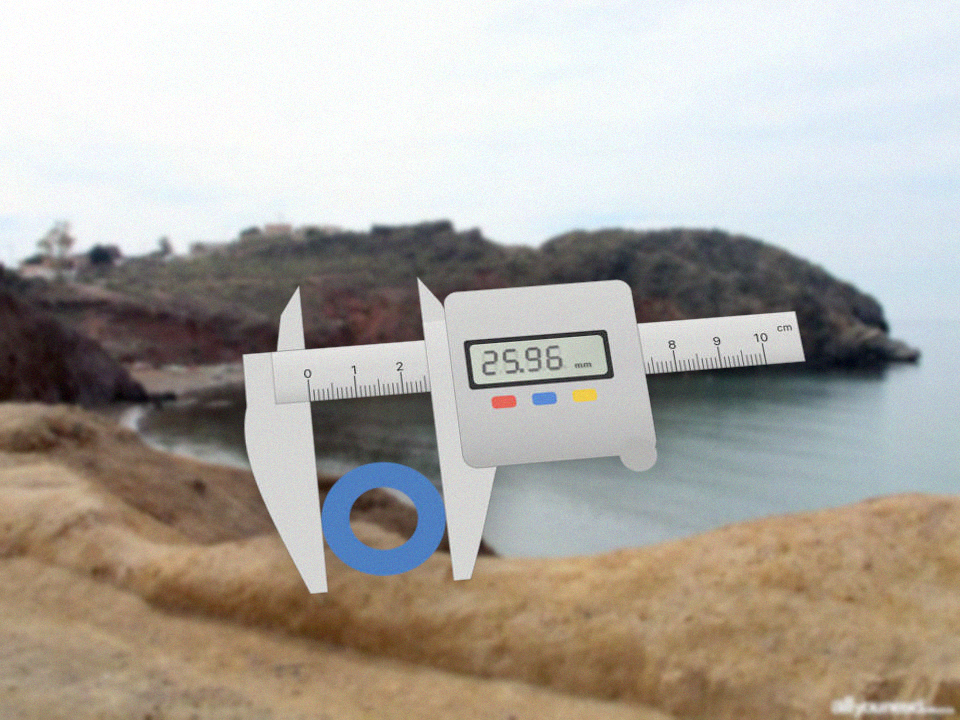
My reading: 25.96 mm
